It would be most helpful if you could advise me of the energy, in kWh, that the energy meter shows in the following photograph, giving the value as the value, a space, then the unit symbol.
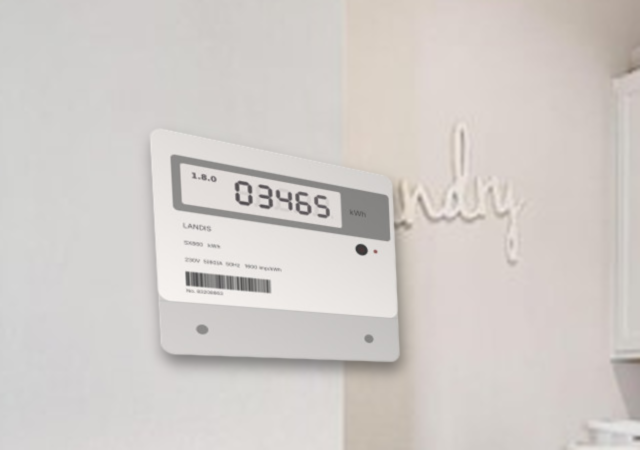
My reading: 3465 kWh
